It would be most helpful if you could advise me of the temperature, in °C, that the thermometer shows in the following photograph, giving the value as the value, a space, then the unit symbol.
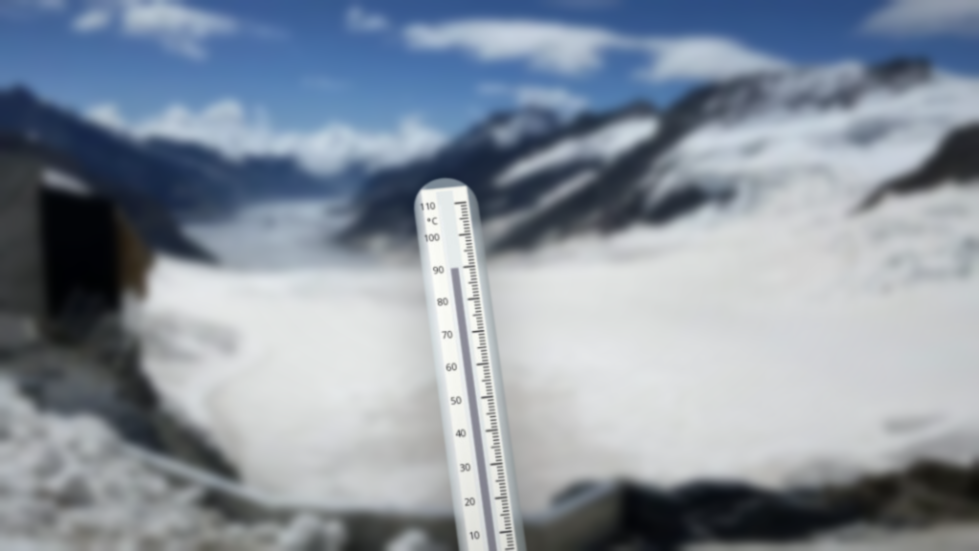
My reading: 90 °C
